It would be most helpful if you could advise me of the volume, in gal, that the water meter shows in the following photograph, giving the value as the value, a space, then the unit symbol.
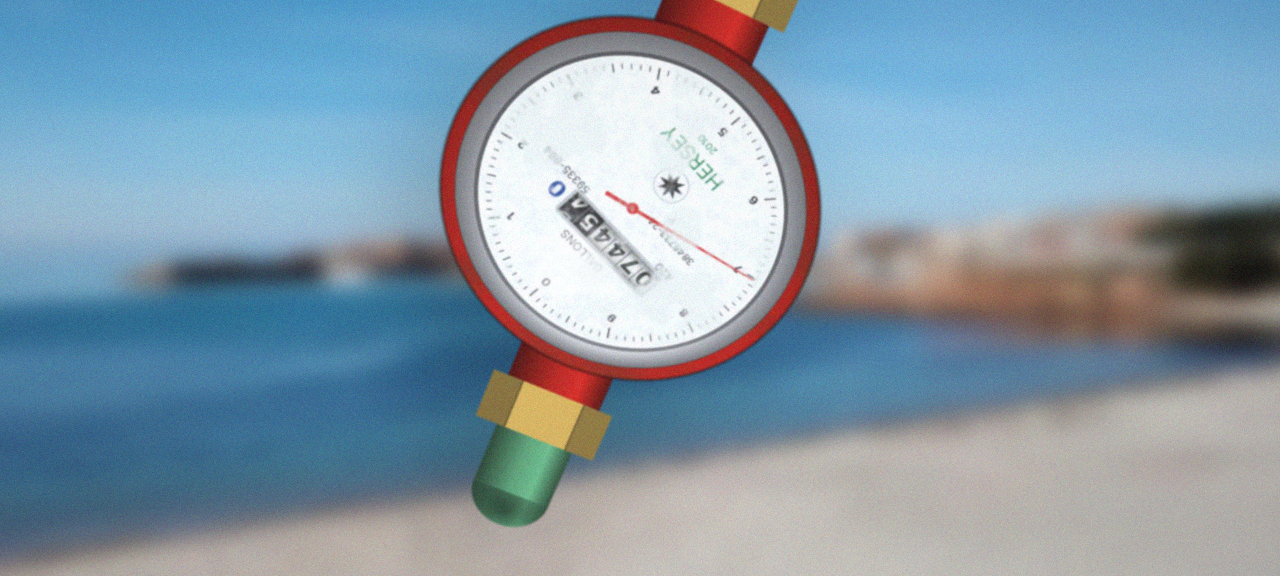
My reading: 744537.0 gal
